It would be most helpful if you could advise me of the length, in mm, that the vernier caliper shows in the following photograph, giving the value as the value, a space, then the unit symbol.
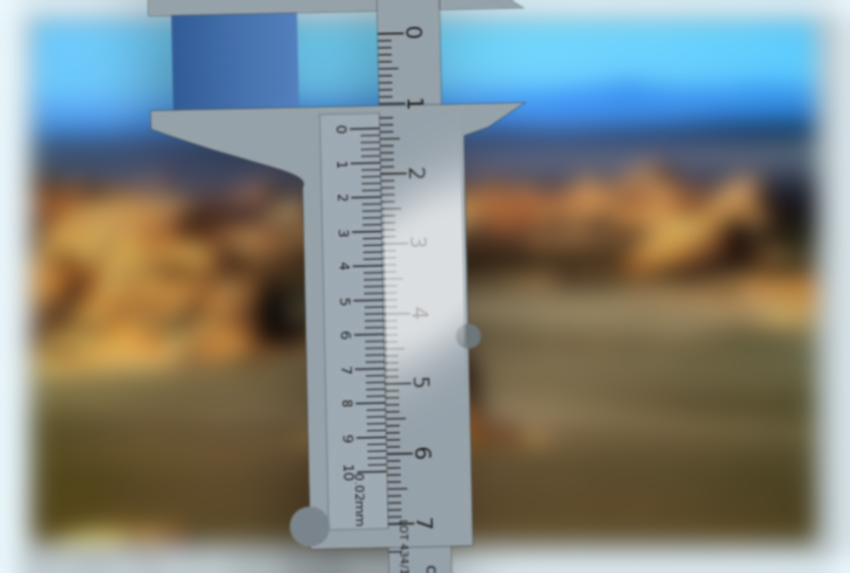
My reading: 13.5 mm
